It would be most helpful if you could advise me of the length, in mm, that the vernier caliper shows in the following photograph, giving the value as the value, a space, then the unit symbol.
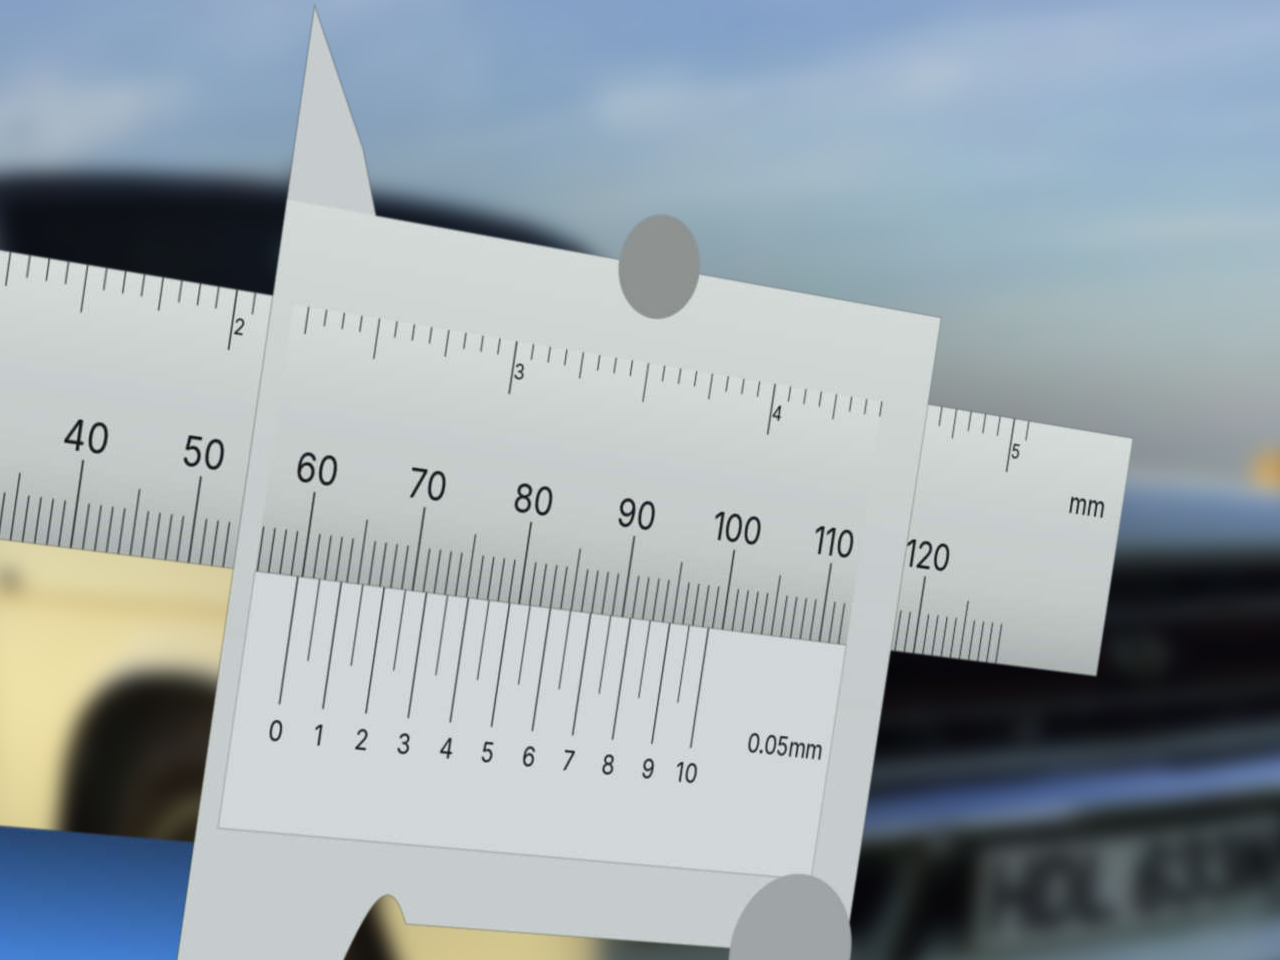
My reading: 59.6 mm
